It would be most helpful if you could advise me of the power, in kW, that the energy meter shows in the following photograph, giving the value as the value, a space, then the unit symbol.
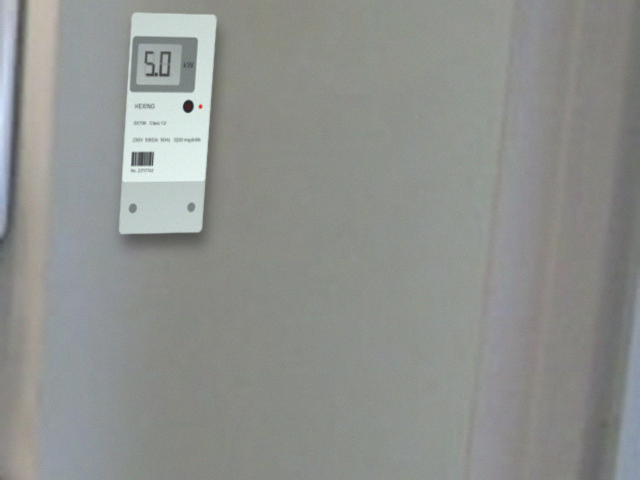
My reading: 5.0 kW
